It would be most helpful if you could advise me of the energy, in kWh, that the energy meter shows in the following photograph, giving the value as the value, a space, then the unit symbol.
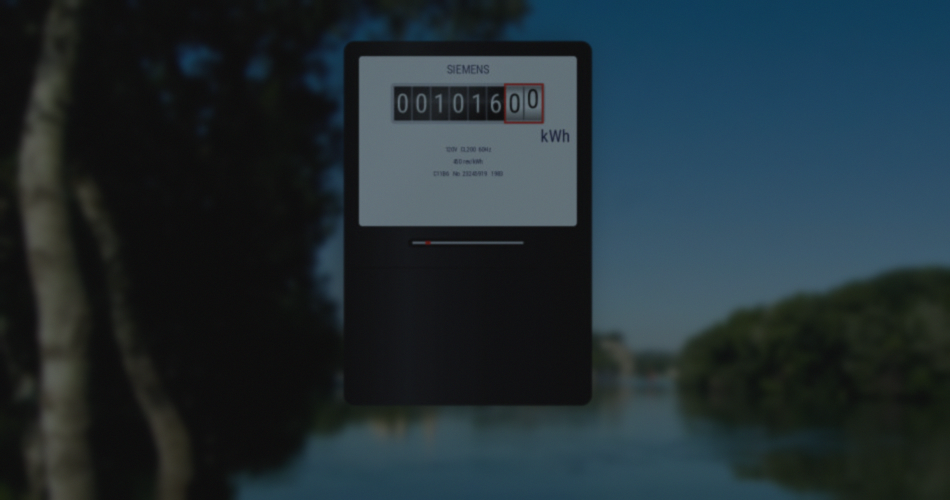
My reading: 1016.00 kWh
